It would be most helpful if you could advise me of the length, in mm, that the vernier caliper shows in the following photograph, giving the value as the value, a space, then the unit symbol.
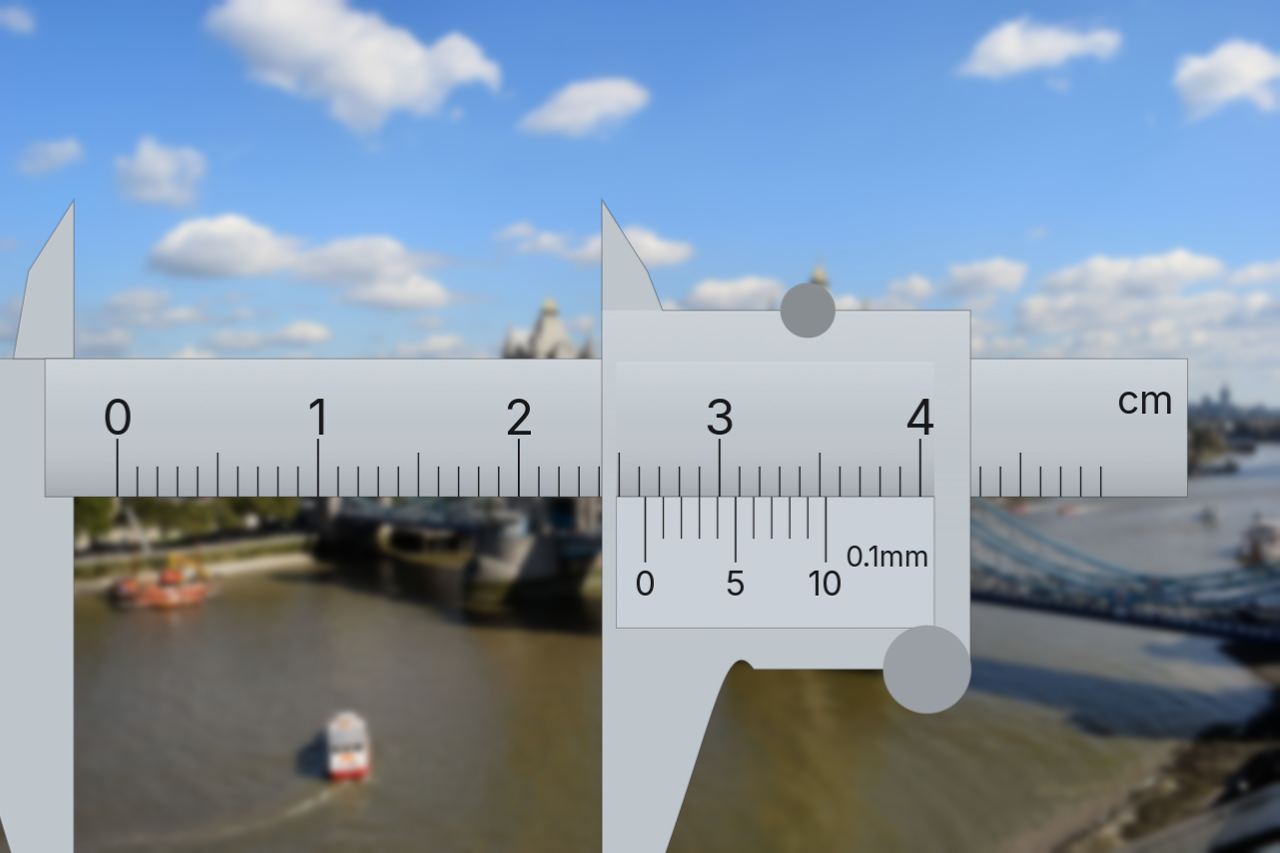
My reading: 26.3 mm
